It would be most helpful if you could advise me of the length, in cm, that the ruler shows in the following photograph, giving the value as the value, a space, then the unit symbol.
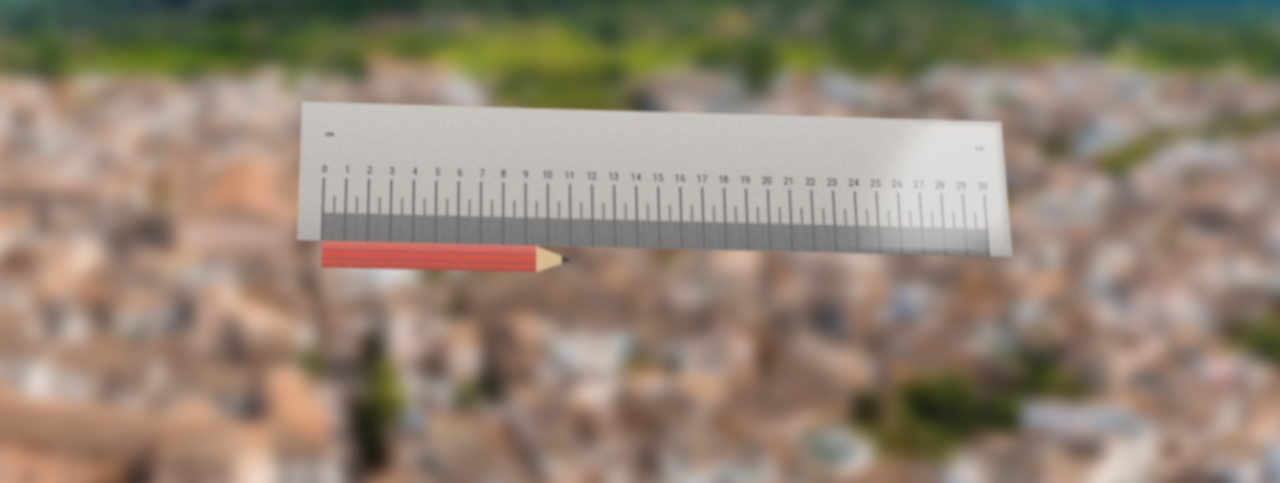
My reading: 11 cm
